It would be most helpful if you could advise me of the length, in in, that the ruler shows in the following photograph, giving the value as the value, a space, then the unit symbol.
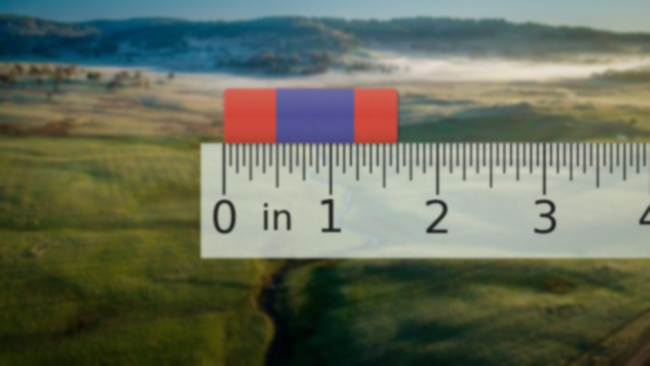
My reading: 1.625 in
